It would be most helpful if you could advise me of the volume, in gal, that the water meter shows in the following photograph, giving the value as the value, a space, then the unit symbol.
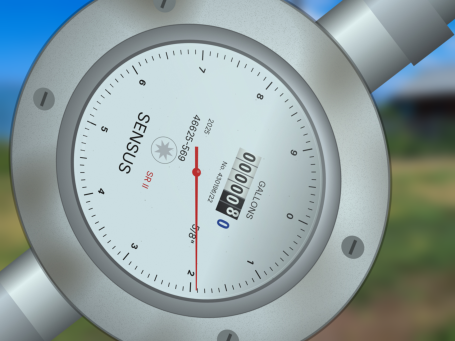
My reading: 81.9 gal
